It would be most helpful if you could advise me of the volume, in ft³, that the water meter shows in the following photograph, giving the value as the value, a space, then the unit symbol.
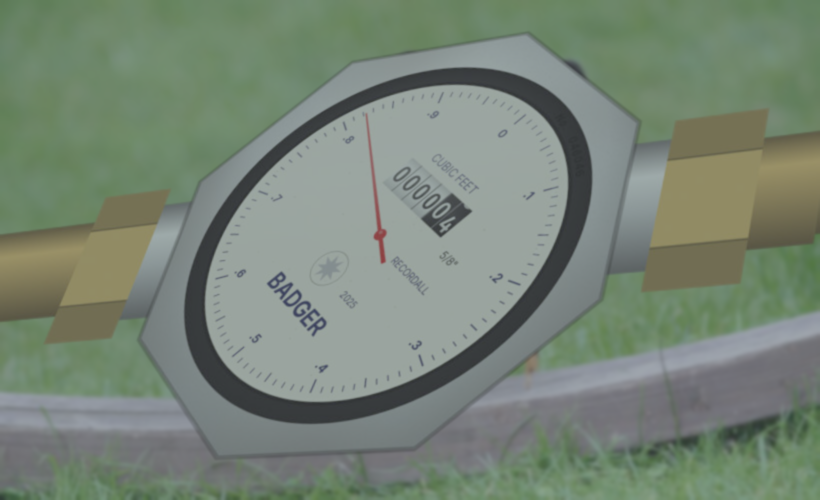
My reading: 3.82 ft³
